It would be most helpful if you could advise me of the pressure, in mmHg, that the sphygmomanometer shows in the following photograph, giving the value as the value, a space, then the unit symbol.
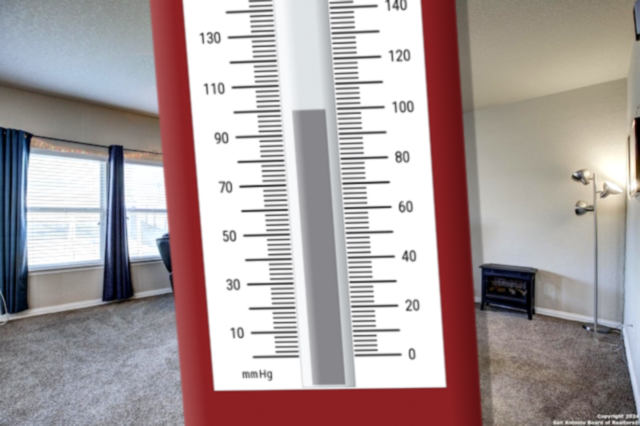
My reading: 100 mmHg
